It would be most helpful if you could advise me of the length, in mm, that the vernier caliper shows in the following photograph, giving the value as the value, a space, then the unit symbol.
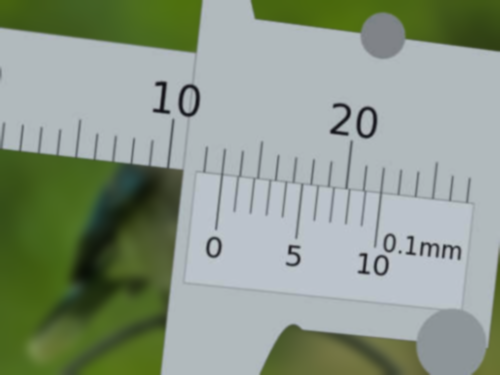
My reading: 13.0 mm
